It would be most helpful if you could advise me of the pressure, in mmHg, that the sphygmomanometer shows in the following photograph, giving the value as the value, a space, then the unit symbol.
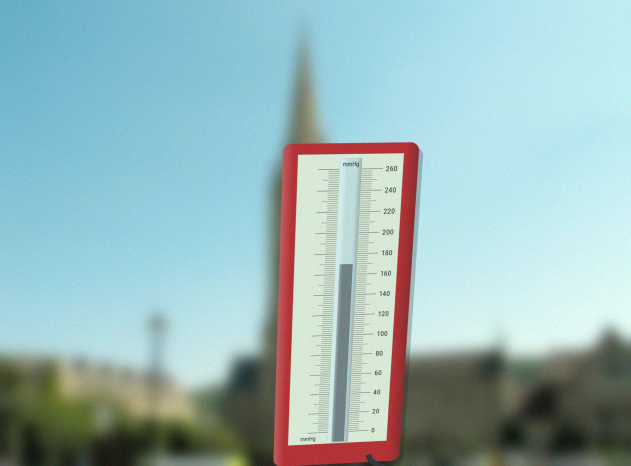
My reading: 170 mmHg
